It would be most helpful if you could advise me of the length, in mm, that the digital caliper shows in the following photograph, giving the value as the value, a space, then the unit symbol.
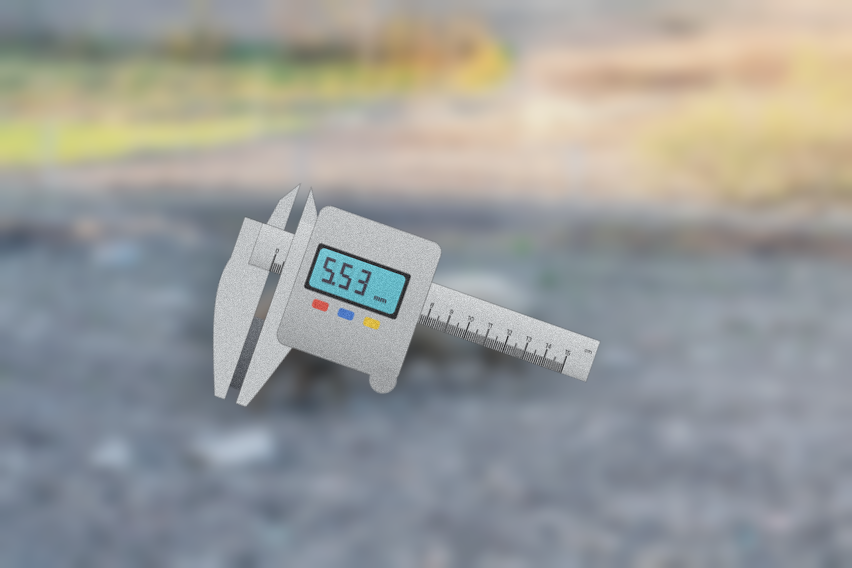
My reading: 5.53 mm
